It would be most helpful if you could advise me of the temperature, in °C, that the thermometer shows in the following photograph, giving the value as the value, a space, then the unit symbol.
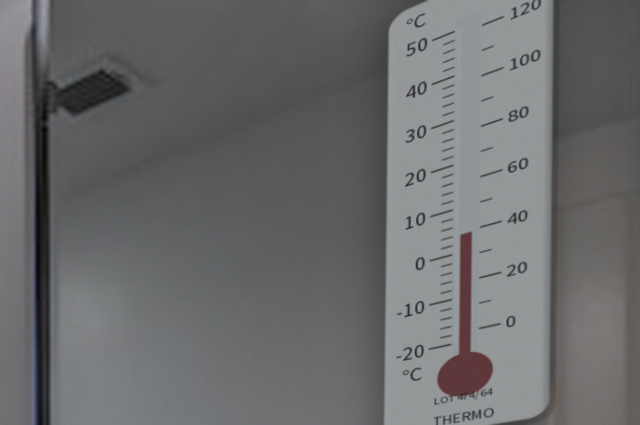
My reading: 4 °C
